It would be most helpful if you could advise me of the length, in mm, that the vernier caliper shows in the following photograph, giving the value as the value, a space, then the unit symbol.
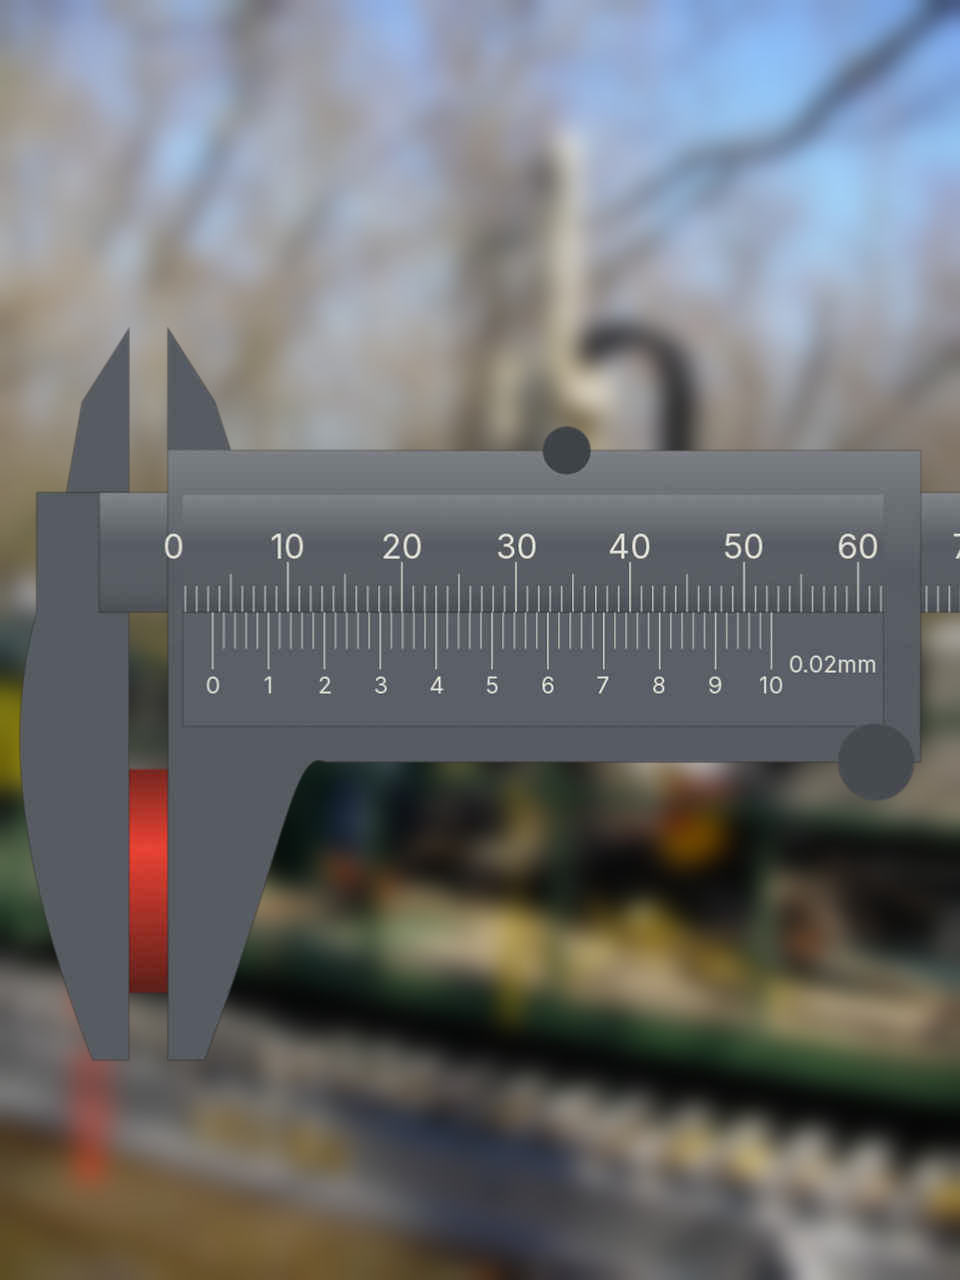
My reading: 3.4 mm
